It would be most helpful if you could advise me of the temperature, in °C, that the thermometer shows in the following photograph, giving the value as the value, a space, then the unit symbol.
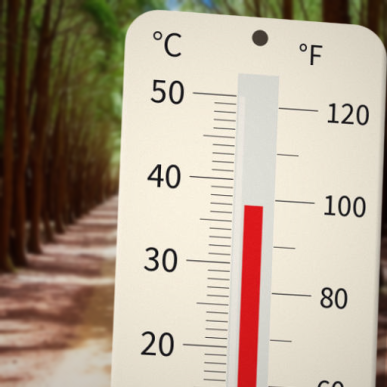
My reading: 37 °C
